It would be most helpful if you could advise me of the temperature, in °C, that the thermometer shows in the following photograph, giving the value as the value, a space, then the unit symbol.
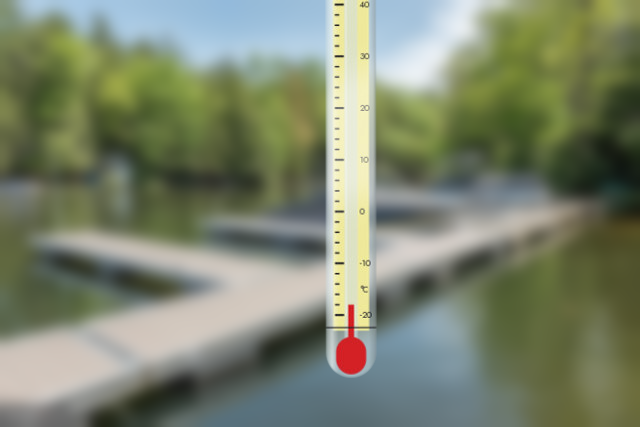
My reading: -18 °C
